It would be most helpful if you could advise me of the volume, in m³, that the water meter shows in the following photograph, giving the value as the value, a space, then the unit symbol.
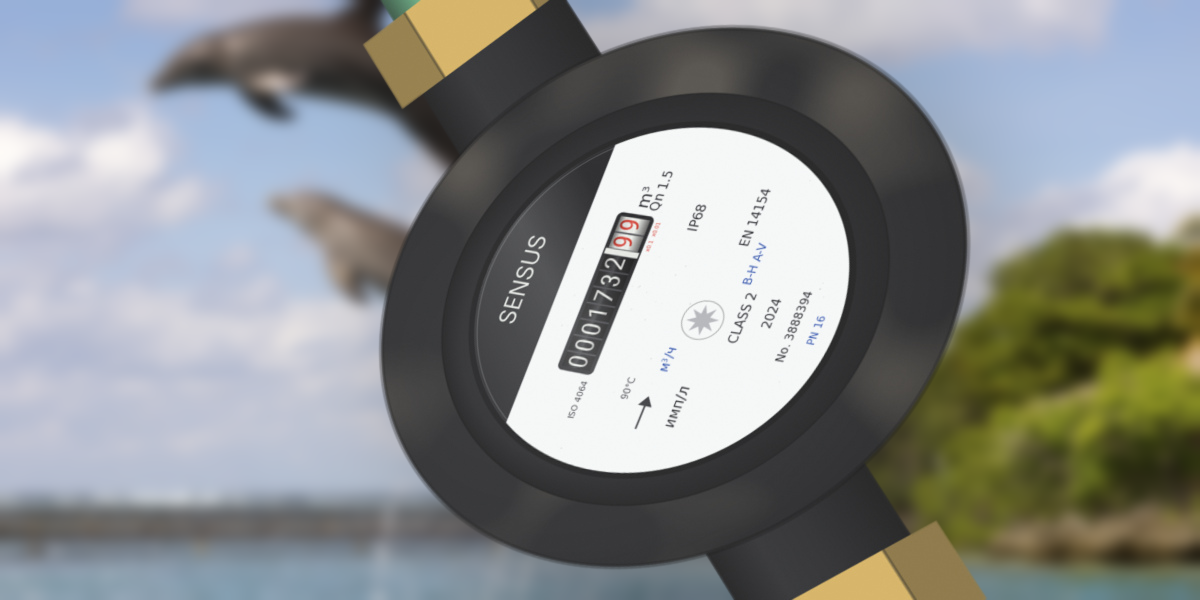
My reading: 1732.99 m³
